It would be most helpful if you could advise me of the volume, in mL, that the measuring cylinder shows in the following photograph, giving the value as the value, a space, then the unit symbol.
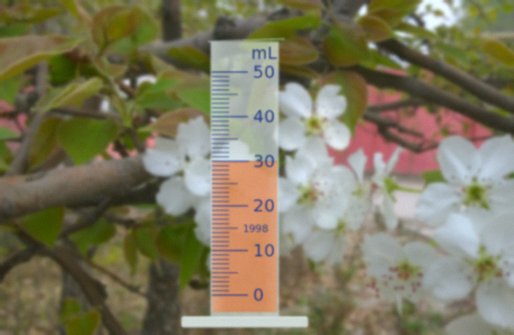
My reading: 30 mL
